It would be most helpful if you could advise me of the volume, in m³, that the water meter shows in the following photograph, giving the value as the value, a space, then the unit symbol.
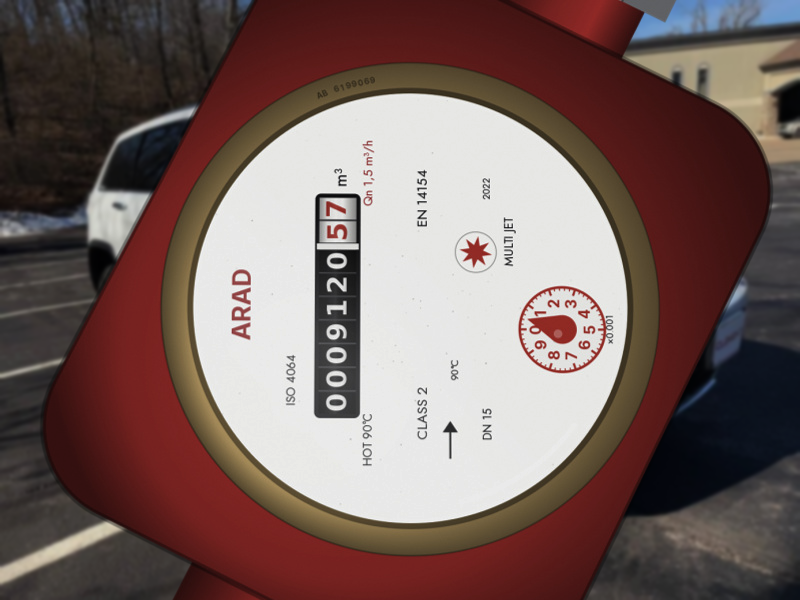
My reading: 9120.570 m³
